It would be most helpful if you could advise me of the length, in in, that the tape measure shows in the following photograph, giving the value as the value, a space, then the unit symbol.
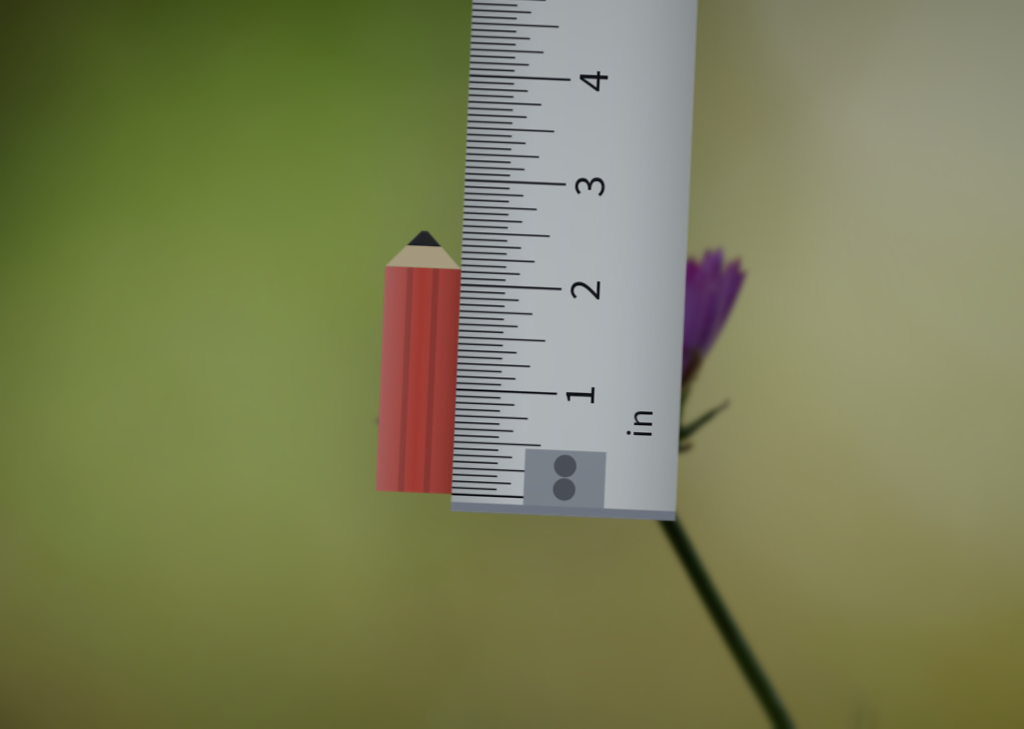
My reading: 2.5 in
